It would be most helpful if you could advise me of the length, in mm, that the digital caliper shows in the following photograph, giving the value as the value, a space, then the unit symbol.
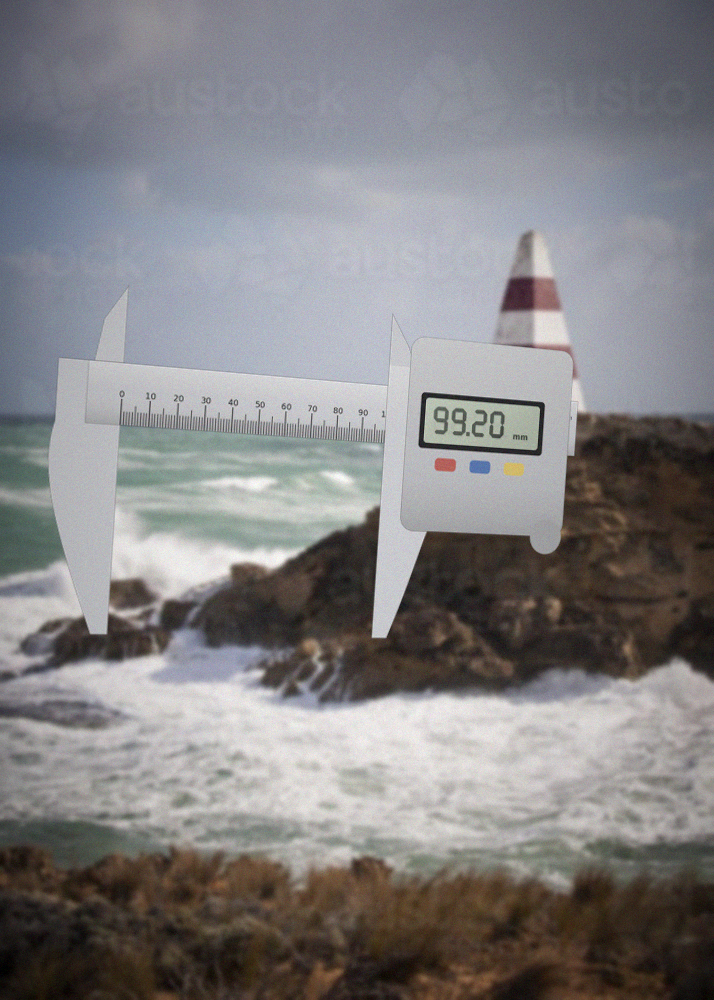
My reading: 99.20 mm
